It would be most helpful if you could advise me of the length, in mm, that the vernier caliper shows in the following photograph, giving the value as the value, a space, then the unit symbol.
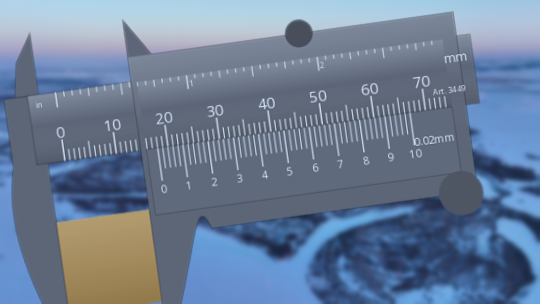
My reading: 18.0 mm
